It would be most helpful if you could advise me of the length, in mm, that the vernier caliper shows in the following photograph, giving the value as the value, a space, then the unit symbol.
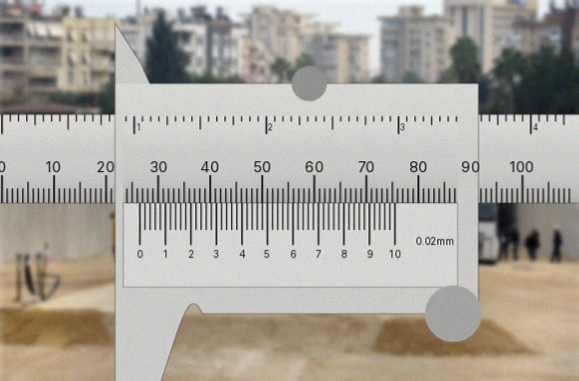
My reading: 26.5 mm
